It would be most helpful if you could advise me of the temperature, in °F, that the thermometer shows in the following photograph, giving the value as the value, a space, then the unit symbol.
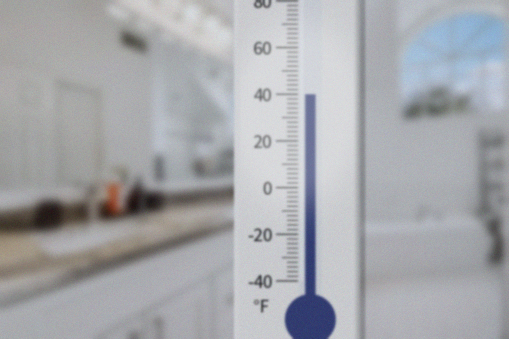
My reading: 40 °F
